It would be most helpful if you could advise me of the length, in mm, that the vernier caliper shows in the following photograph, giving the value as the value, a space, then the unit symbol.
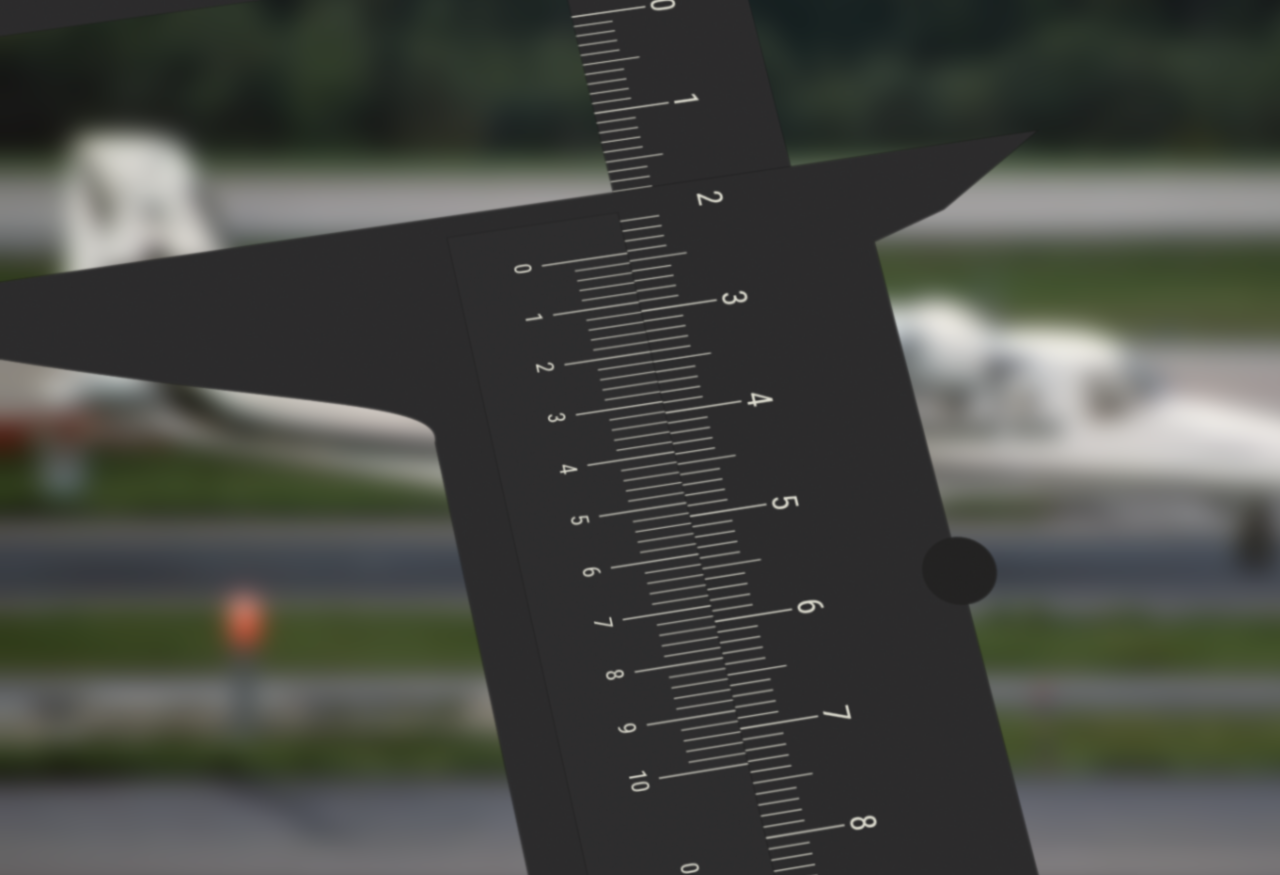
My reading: 24.2 mm
